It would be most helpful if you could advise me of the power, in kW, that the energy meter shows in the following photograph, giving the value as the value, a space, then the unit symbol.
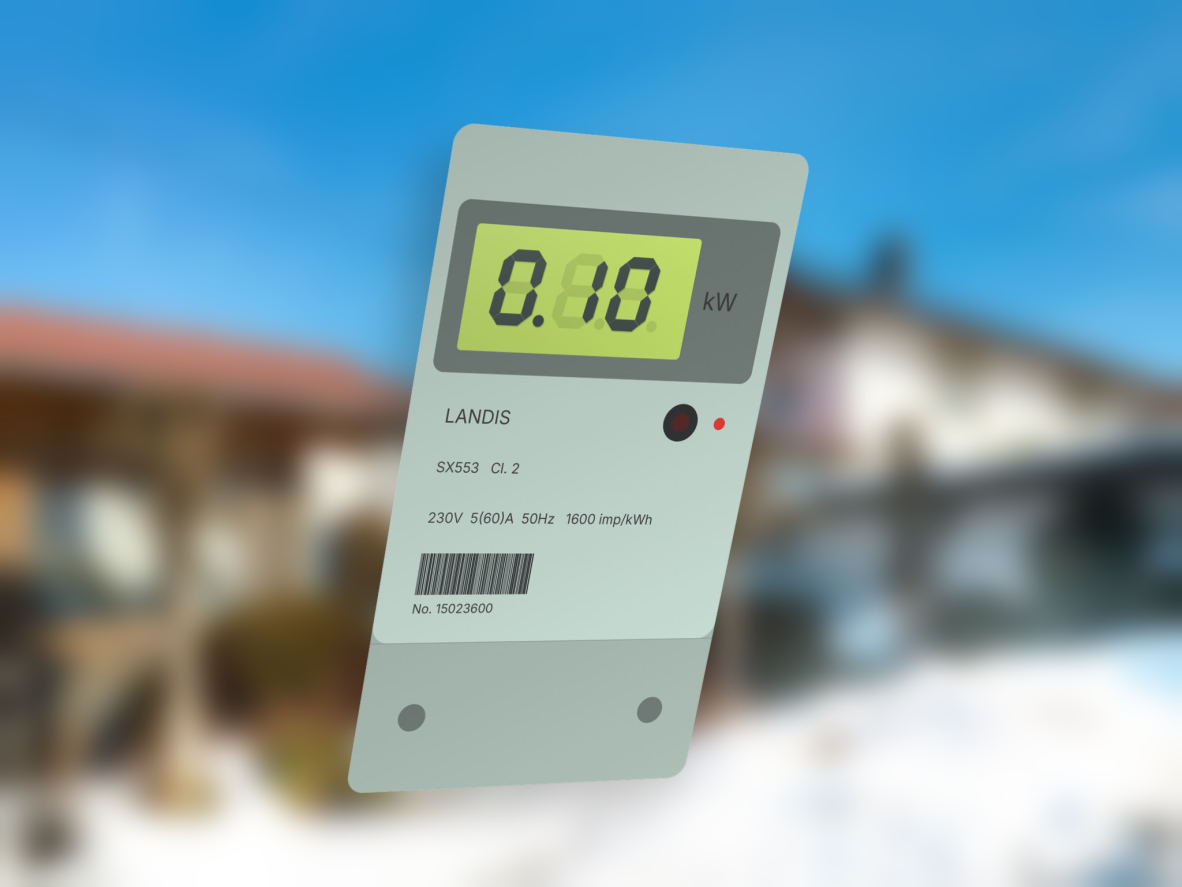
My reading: 0.10 kW
